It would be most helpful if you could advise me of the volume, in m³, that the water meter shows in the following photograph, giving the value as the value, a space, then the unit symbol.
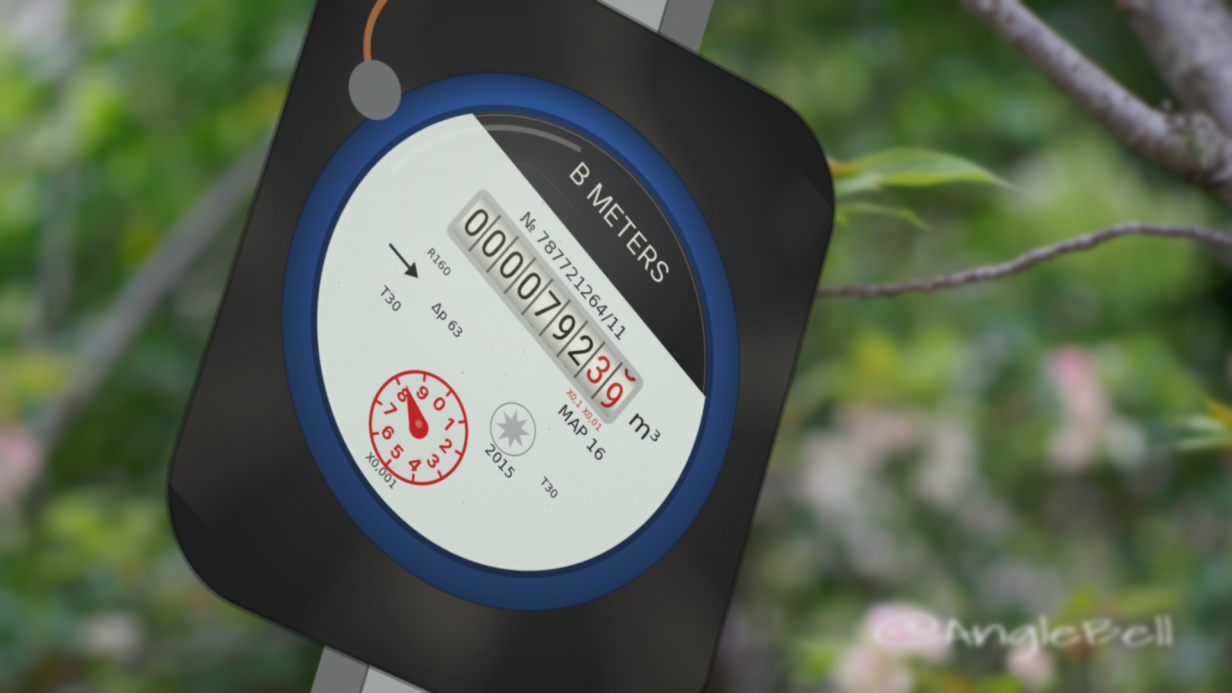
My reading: 792.388 m³
